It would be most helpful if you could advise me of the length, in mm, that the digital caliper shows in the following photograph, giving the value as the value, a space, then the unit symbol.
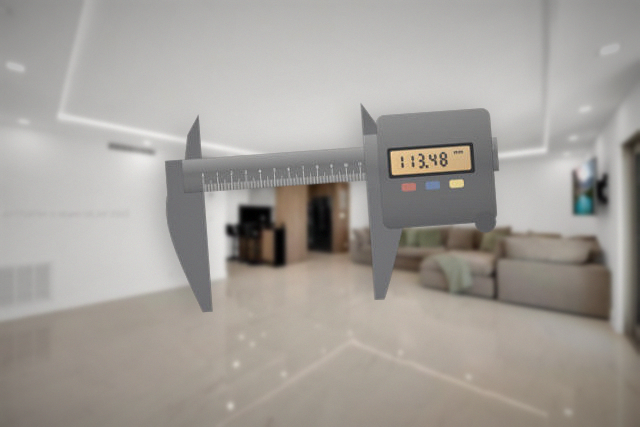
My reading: 113.48 mm
